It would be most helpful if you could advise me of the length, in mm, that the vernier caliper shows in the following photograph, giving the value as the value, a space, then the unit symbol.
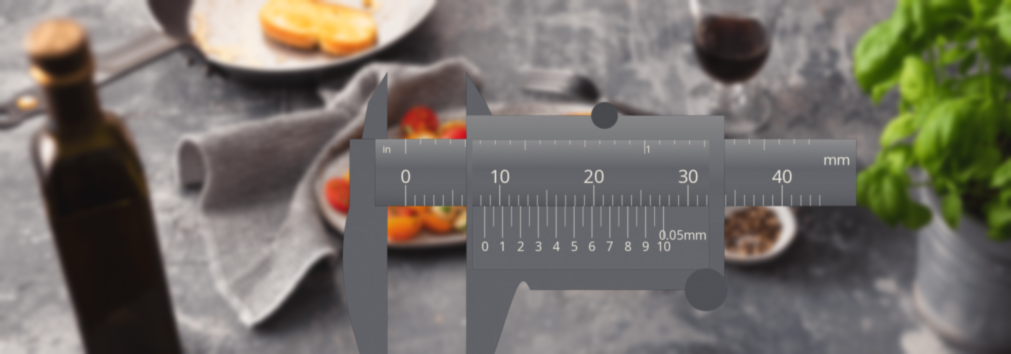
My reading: 8.4 mm
